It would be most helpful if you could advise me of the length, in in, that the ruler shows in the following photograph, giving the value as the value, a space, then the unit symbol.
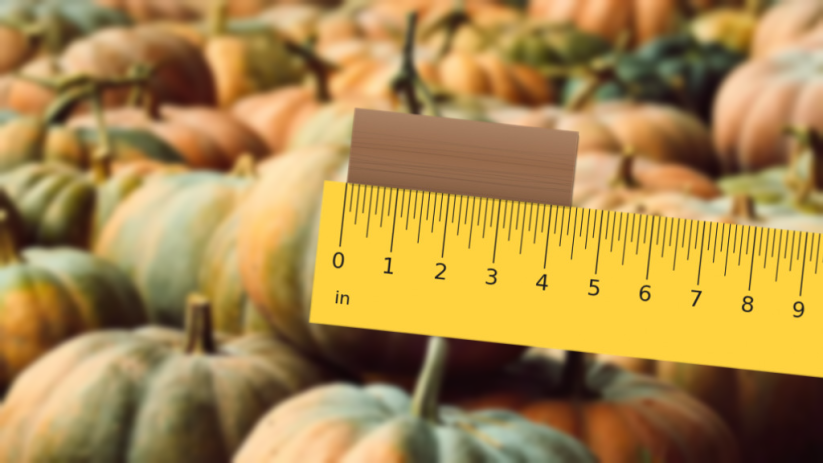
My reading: 4.375 in
